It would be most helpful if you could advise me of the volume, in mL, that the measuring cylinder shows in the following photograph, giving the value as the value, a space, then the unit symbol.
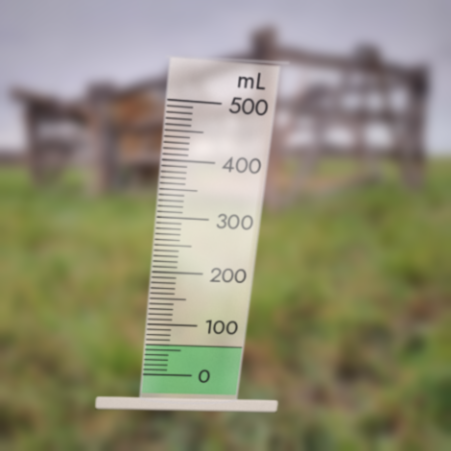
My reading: 60 mL
